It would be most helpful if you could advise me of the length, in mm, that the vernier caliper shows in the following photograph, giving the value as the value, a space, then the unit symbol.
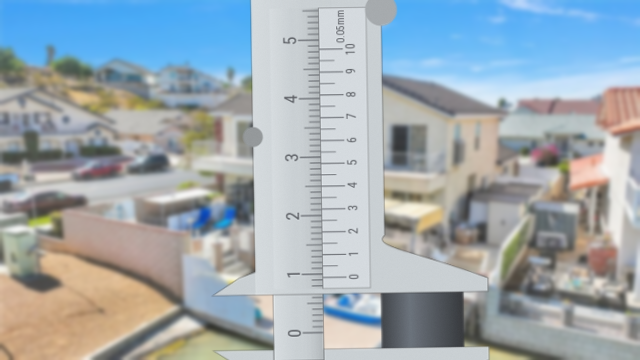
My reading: 9.4 mm
